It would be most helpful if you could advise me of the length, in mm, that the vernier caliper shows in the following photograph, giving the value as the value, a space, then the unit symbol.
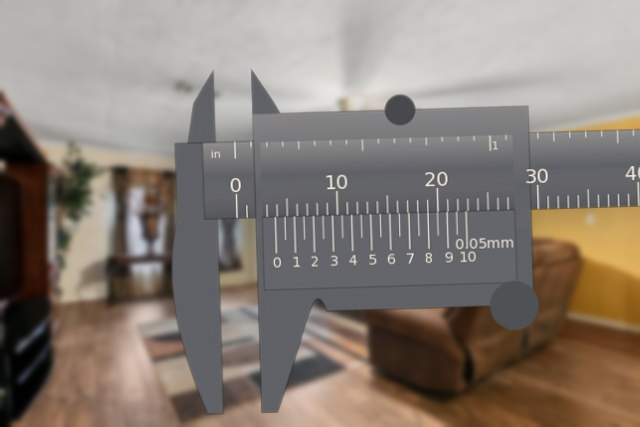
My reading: 3.8 mm
